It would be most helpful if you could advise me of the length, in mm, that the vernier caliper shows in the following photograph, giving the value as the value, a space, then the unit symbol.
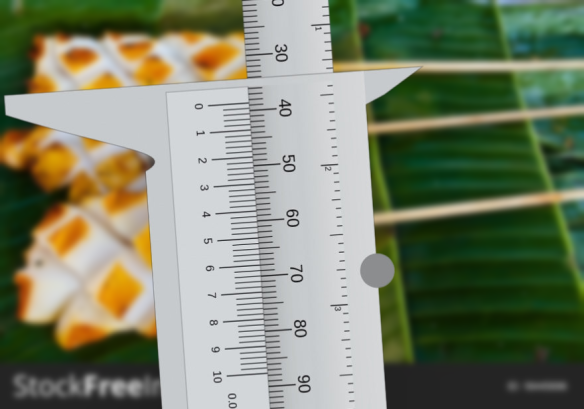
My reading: 38.6 mm
